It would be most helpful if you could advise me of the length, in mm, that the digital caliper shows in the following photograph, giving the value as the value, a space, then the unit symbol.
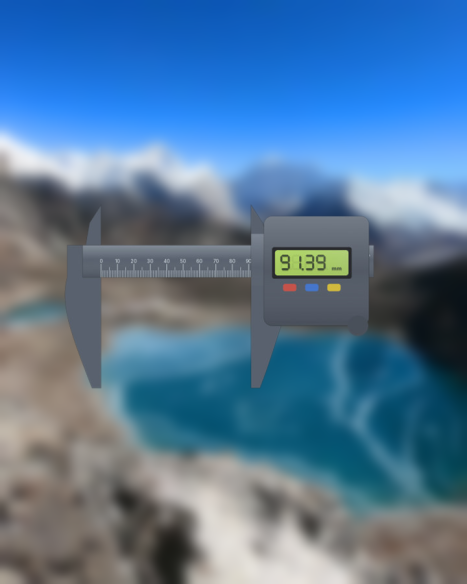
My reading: 91.39 mm
